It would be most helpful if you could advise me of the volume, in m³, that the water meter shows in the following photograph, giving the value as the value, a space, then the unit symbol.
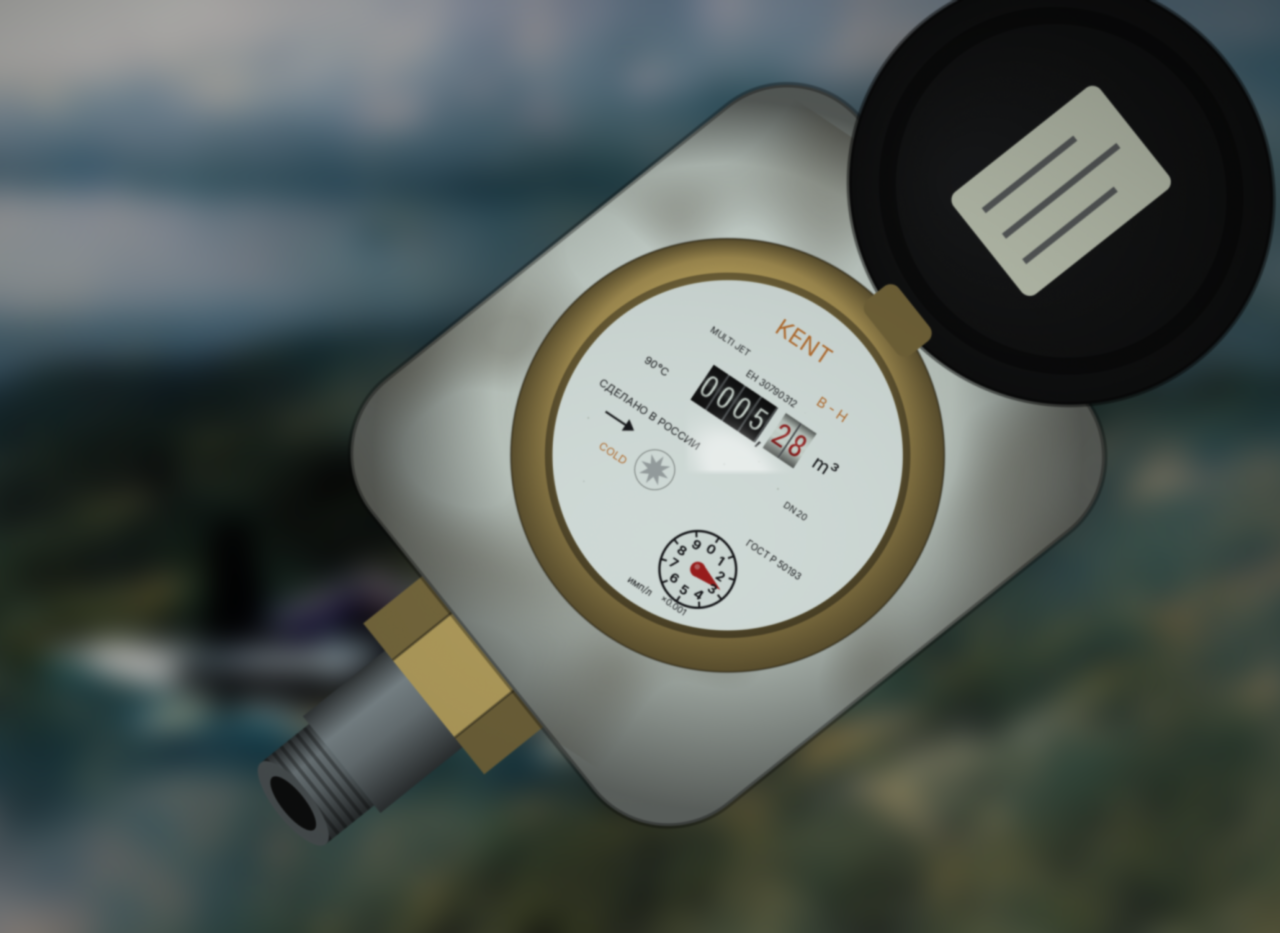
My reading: 5.282 m³
